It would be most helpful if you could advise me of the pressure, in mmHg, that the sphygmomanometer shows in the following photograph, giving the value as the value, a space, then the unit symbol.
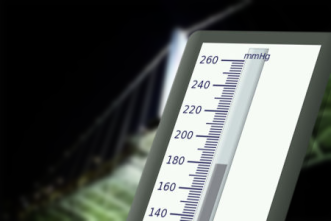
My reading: 180 mmHg
